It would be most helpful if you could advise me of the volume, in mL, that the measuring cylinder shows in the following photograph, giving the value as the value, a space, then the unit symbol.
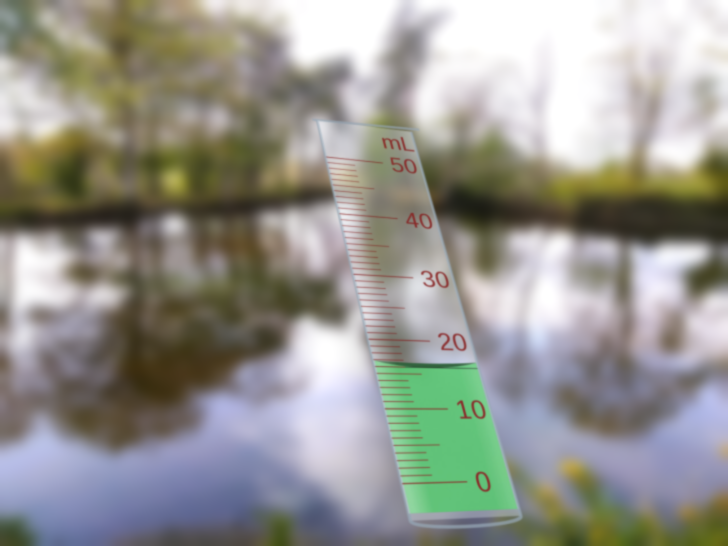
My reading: 16 mL
